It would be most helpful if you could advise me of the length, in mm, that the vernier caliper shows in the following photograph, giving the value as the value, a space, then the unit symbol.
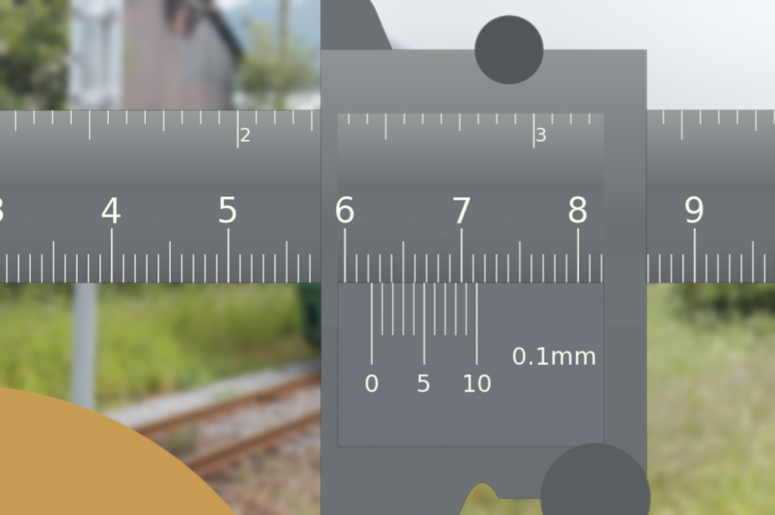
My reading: 62.3 mm
